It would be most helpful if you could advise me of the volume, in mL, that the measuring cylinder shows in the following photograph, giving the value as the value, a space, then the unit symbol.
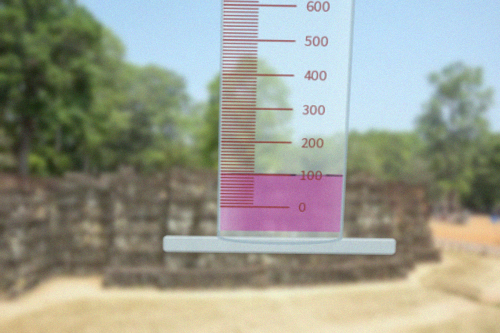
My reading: 100 mL
